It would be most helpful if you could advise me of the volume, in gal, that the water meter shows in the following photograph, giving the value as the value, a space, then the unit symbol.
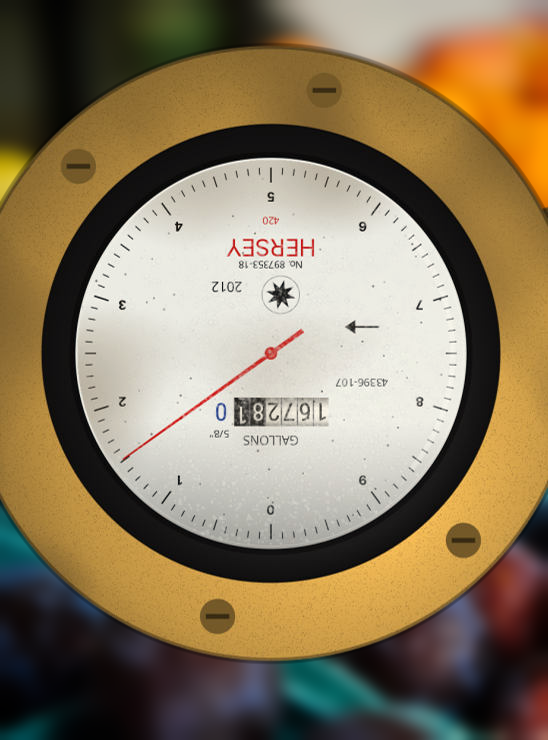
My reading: 1672811.5 gal
